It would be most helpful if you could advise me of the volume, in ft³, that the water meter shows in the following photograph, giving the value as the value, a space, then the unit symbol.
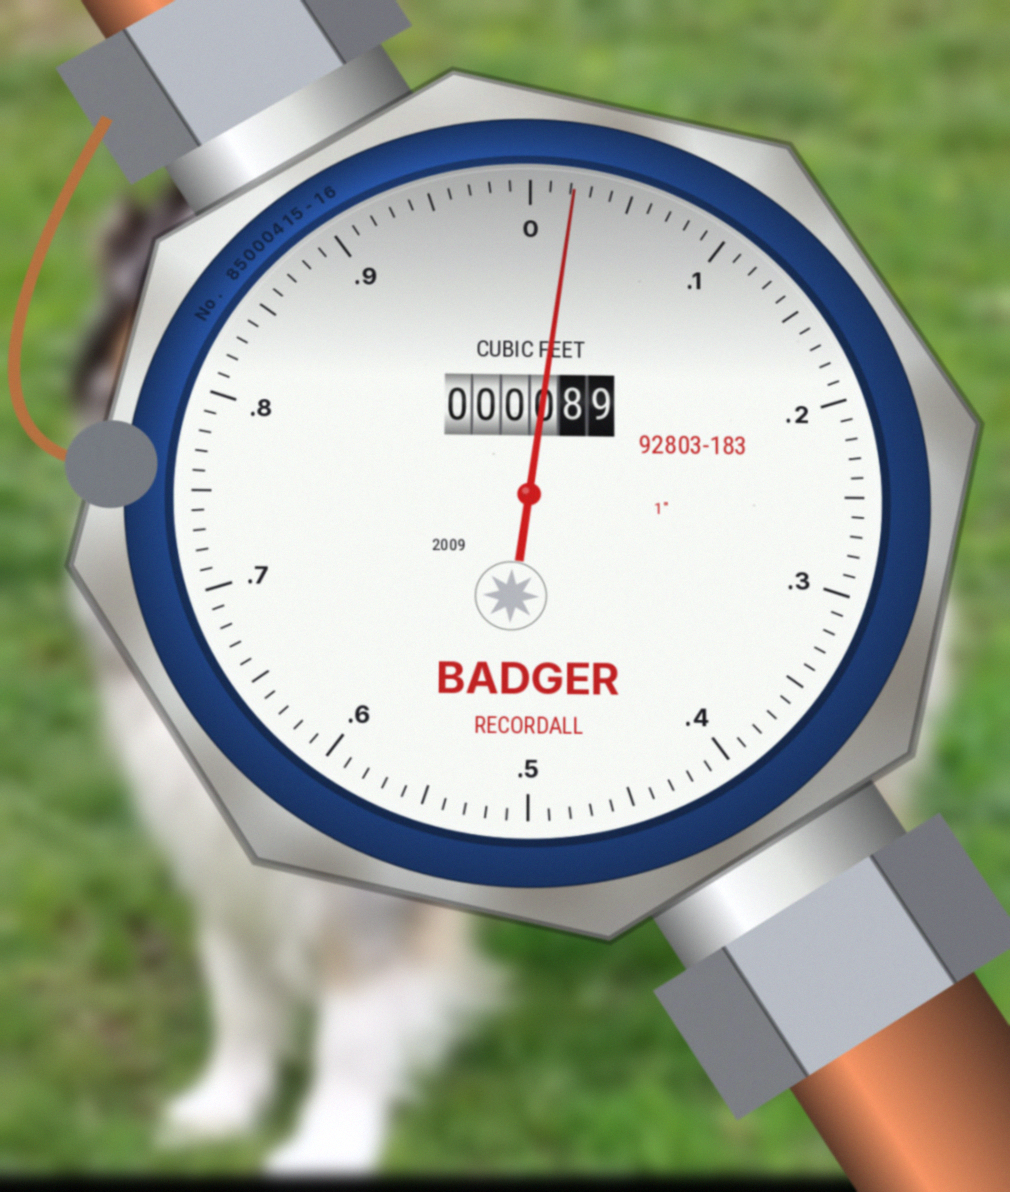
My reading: 89.02 ft³
